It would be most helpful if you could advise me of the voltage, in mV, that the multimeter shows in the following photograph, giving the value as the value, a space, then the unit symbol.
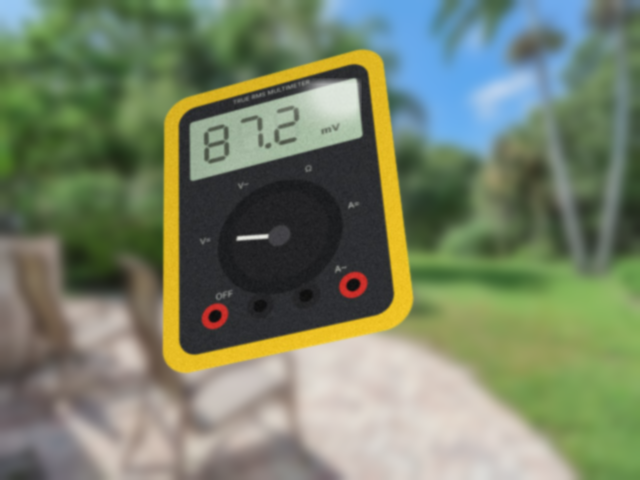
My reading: 87.2 mV
